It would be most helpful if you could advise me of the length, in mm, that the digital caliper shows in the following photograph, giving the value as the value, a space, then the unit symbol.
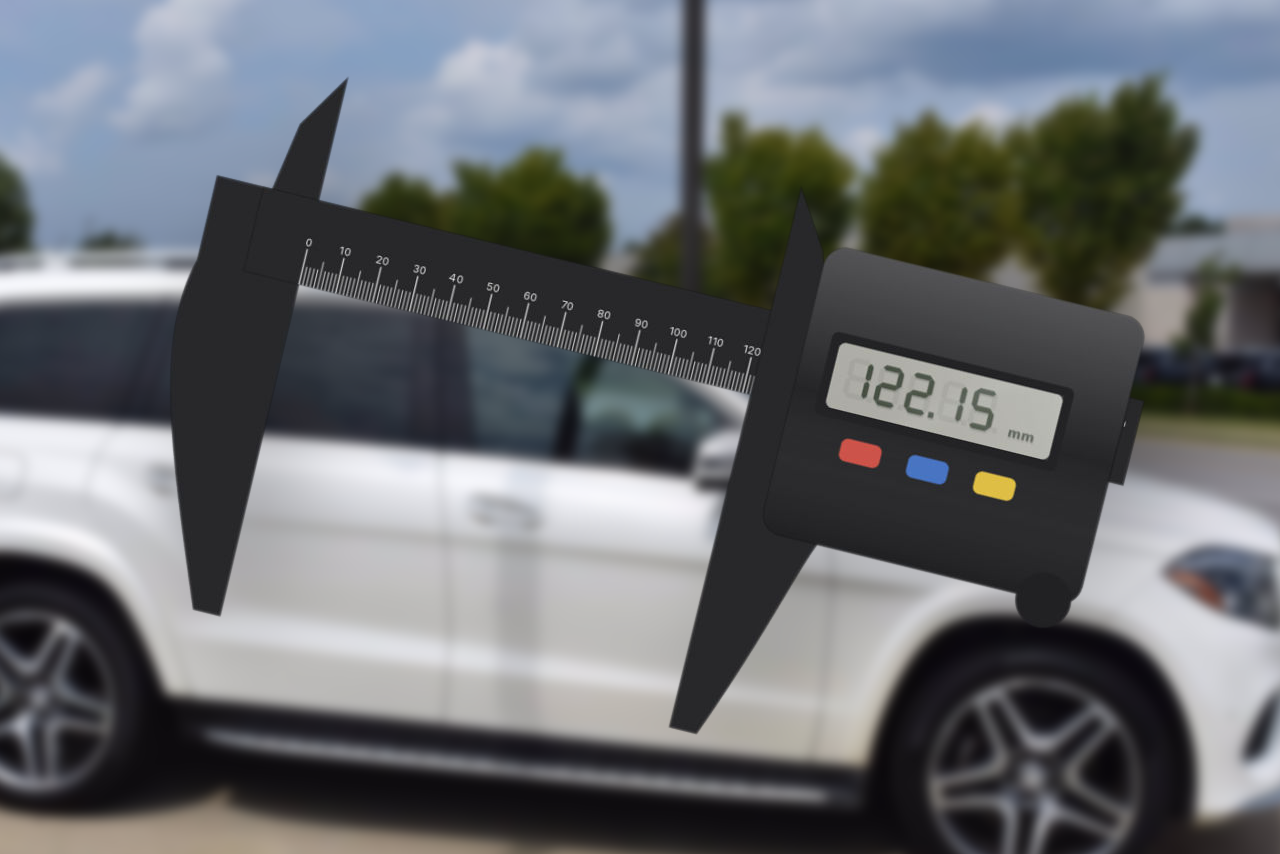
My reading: 122.15 mm
